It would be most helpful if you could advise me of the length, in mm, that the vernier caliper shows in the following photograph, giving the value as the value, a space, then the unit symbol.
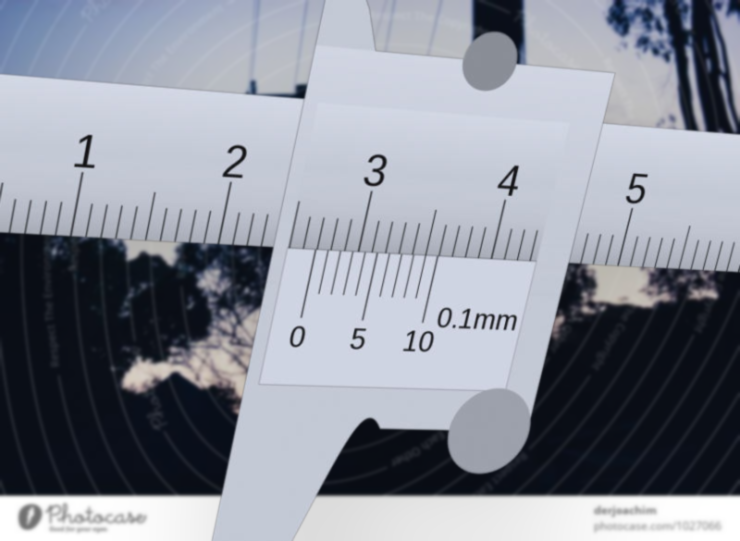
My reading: 26.9 mm
